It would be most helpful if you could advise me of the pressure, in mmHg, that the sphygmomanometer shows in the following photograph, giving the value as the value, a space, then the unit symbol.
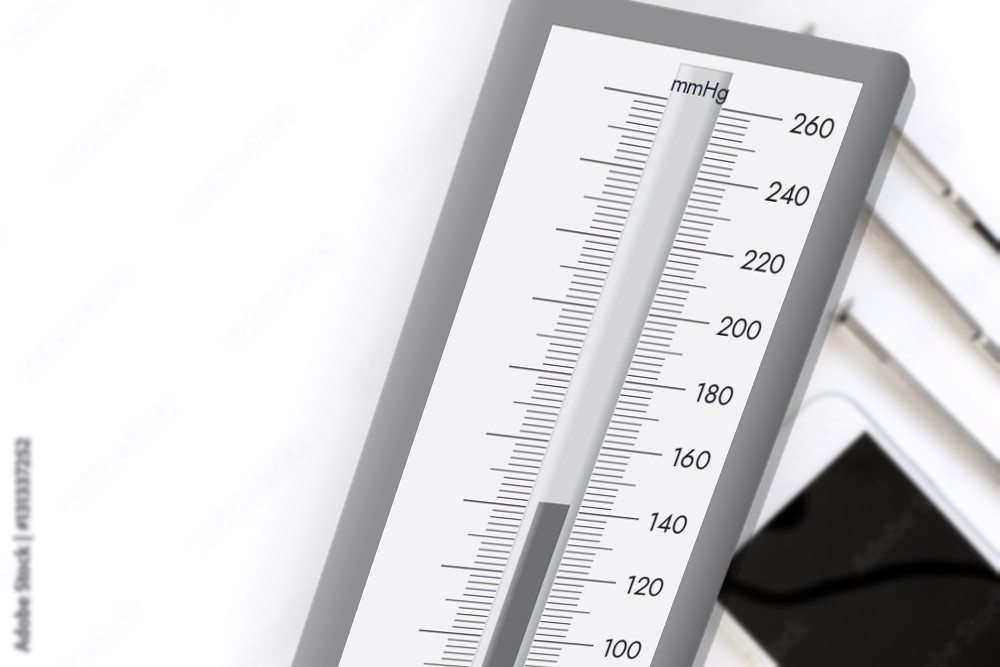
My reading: 142 mmHg
